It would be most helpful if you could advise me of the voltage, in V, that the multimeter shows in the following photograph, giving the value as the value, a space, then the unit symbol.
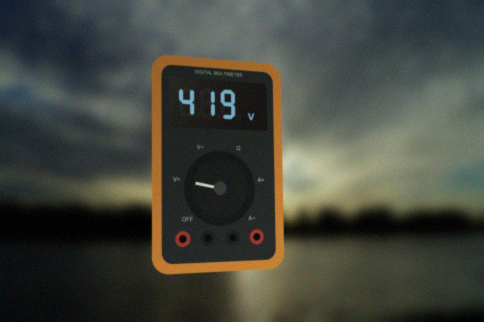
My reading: 419 V
